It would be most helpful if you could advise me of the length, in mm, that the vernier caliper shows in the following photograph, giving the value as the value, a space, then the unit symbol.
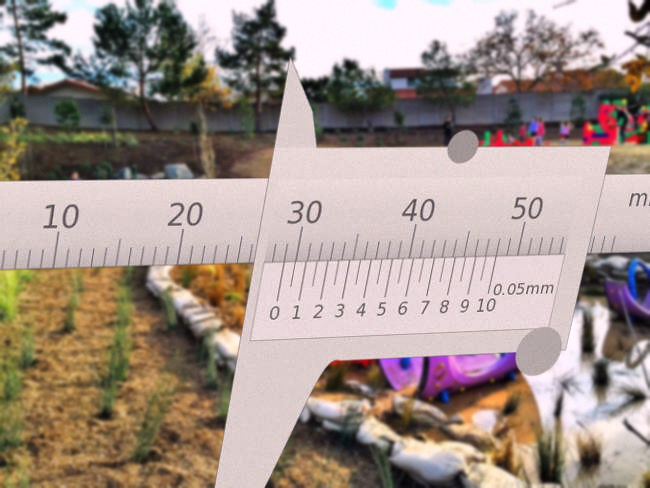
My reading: 29.0 mm
